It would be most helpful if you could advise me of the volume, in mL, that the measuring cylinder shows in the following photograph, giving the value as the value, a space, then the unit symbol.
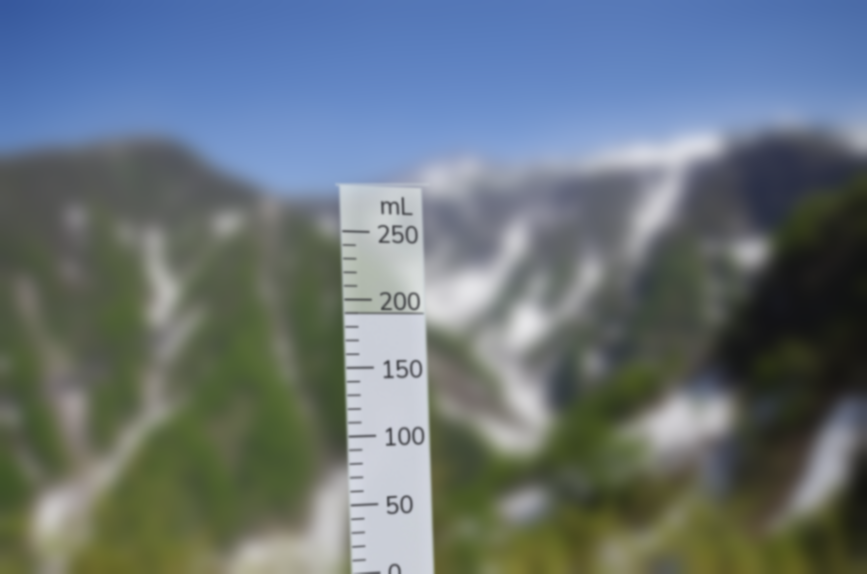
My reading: 190 mL
